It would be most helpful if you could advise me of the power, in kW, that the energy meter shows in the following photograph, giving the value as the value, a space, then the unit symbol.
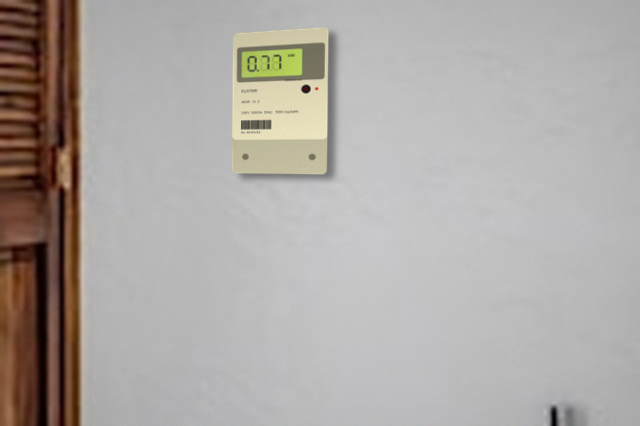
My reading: 0.77 kW
